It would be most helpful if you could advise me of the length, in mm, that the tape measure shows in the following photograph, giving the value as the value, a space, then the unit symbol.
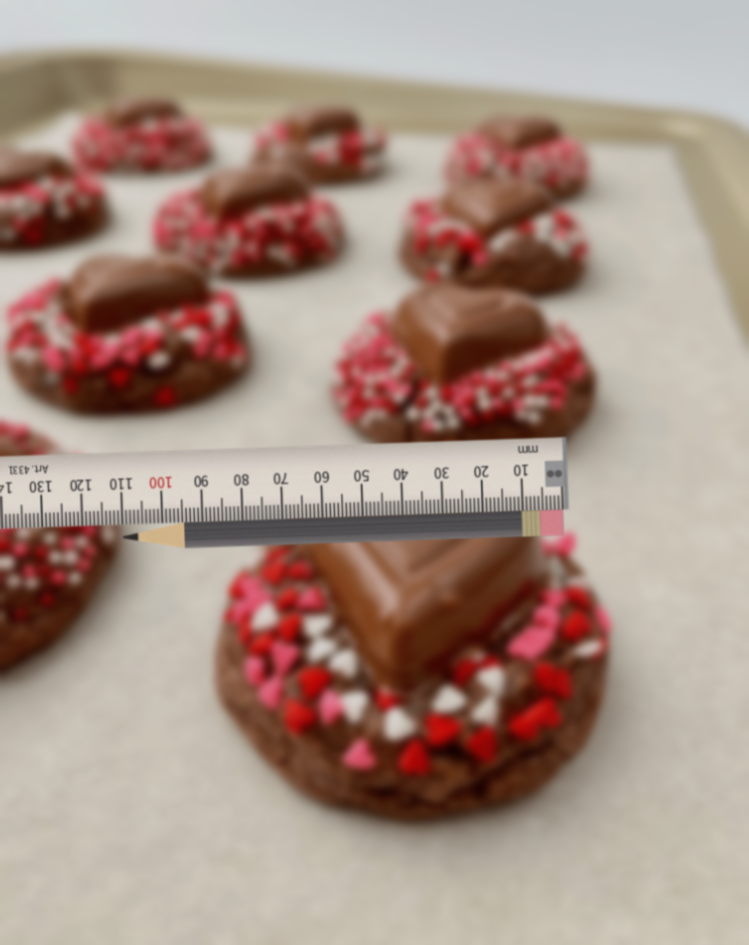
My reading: 110 mm
